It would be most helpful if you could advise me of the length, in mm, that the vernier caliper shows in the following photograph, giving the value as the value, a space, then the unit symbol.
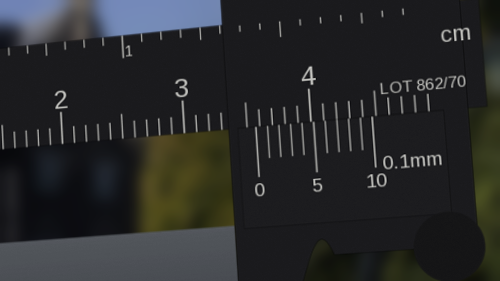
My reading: 35.7 mm
